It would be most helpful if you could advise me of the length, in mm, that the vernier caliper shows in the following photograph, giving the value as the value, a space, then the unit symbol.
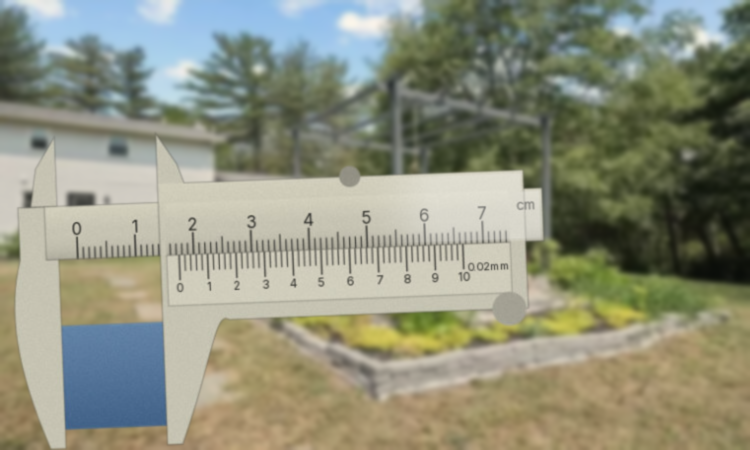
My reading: 17.5 mm
